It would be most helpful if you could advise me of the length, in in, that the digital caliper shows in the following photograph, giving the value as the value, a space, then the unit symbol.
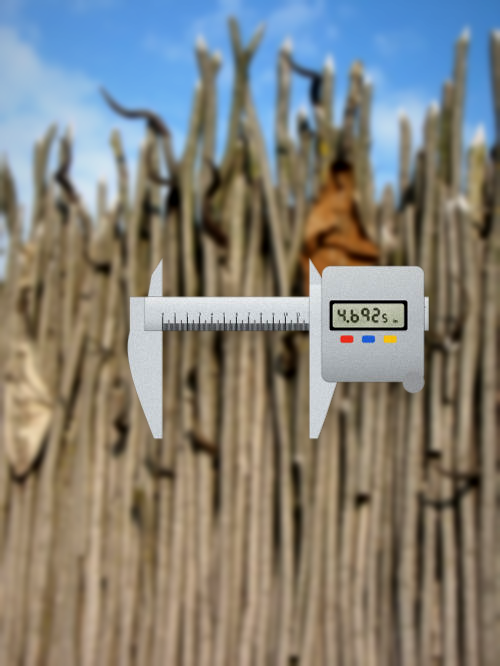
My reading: 4.6925 in
